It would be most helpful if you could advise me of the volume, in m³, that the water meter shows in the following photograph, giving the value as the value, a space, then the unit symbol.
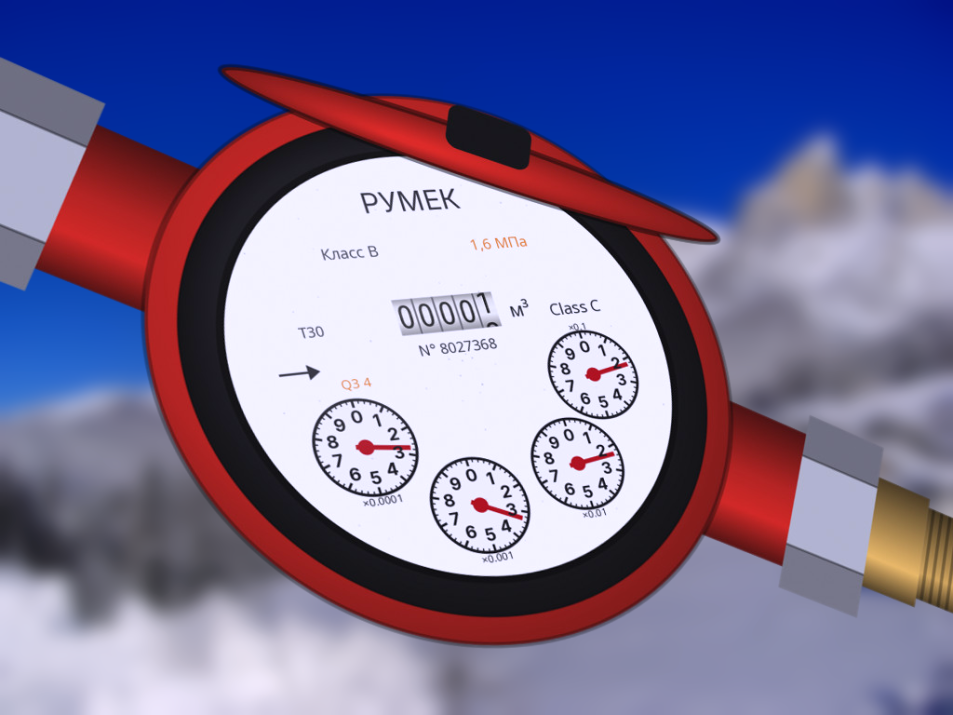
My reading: 1.2232 m³
